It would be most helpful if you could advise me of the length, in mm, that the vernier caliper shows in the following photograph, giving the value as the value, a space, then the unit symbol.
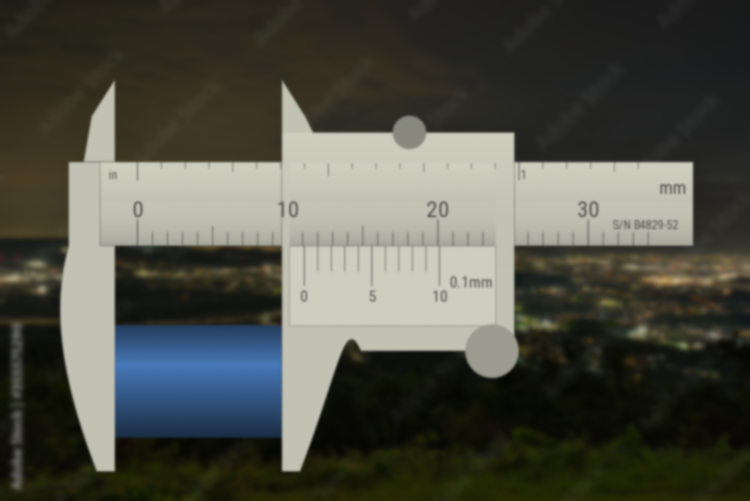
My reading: 11.1 mm
